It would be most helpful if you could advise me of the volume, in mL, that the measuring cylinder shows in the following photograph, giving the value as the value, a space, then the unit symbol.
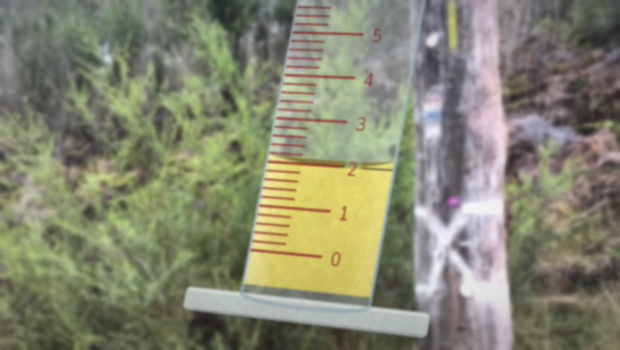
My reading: 2 mL
